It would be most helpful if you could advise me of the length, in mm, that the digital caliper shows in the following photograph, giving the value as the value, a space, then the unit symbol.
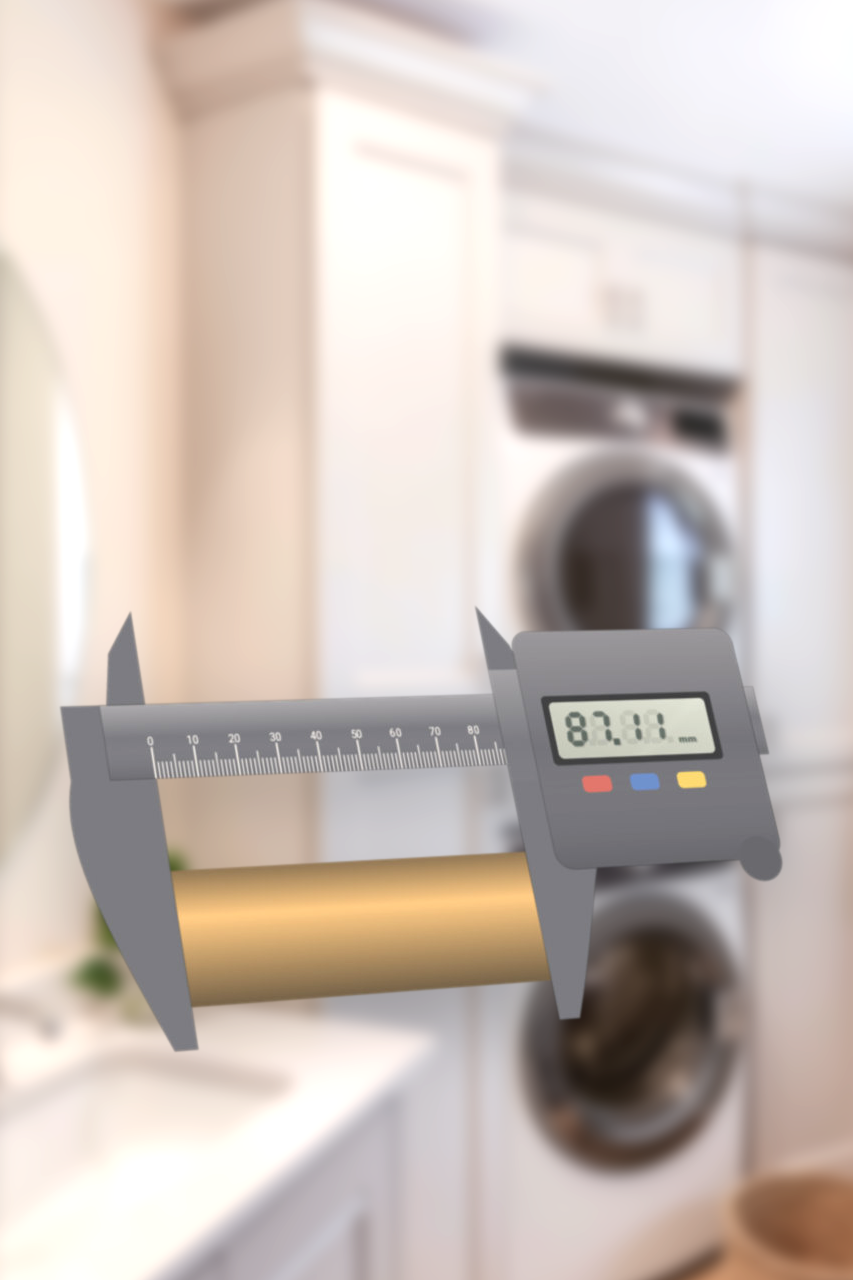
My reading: 87.11 mm
